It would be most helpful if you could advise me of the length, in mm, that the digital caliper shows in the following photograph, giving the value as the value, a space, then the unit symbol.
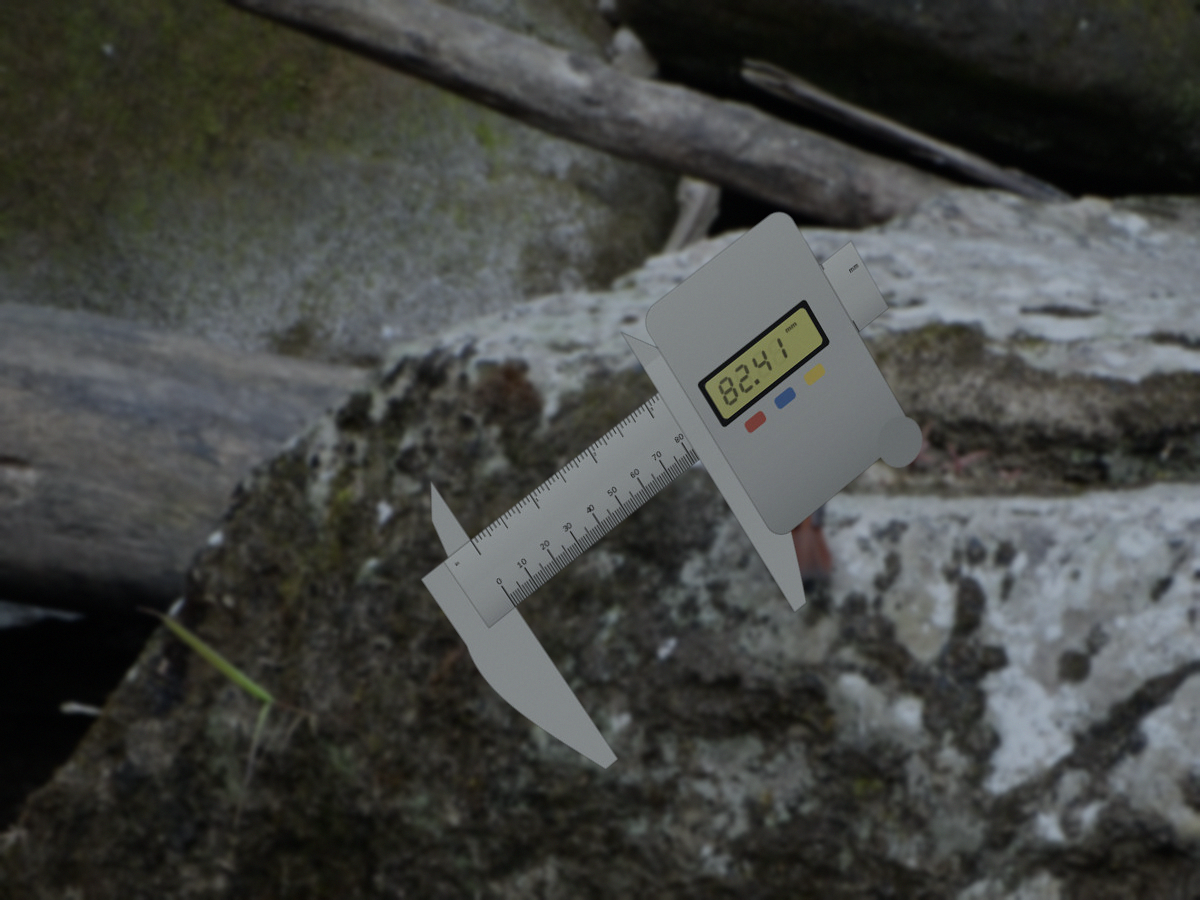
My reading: 82.41 mm
